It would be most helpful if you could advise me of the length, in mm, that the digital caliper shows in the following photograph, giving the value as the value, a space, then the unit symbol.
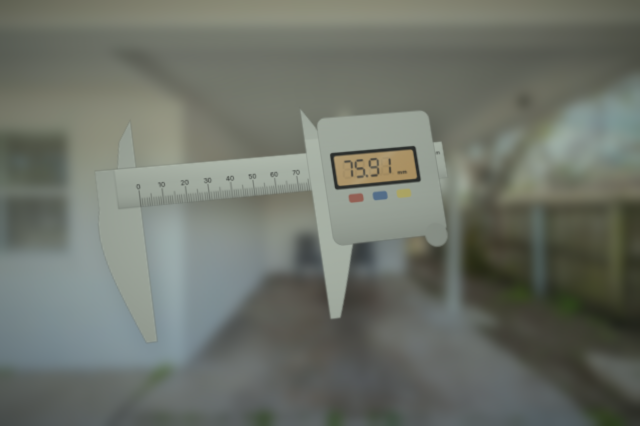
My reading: 75.91 mm
